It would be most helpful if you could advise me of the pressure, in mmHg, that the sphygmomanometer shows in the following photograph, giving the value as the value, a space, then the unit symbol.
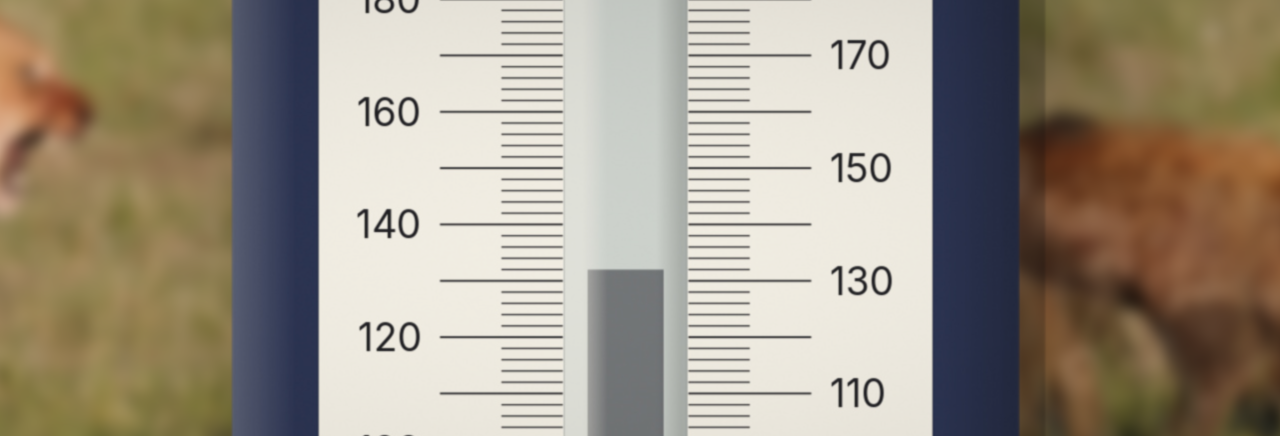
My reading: 132 mmHg
